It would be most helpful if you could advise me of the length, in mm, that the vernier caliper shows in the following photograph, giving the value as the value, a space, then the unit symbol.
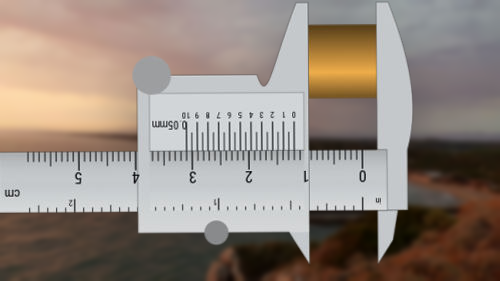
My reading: 12.0 mm
